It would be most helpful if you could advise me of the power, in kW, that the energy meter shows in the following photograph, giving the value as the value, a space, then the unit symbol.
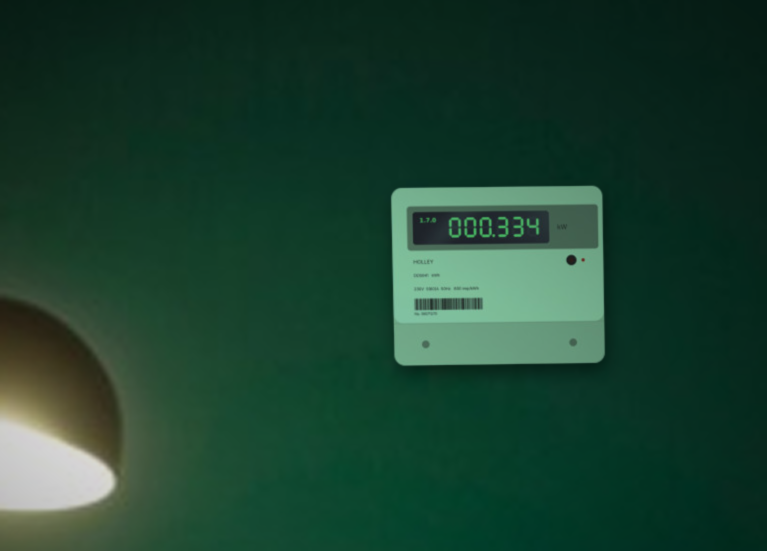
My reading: 0.334 kW
